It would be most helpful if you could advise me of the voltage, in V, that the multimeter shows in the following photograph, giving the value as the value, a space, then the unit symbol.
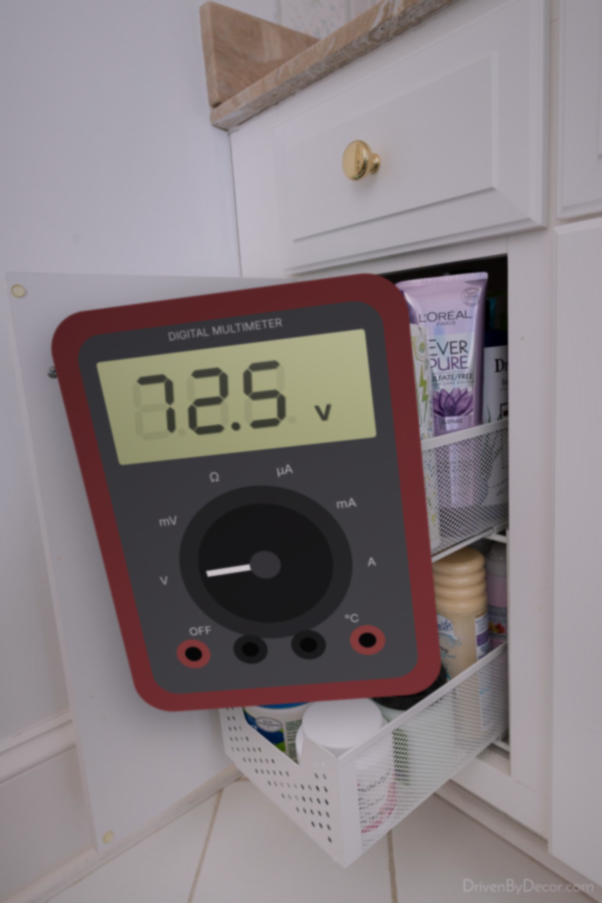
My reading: 72.5 V
